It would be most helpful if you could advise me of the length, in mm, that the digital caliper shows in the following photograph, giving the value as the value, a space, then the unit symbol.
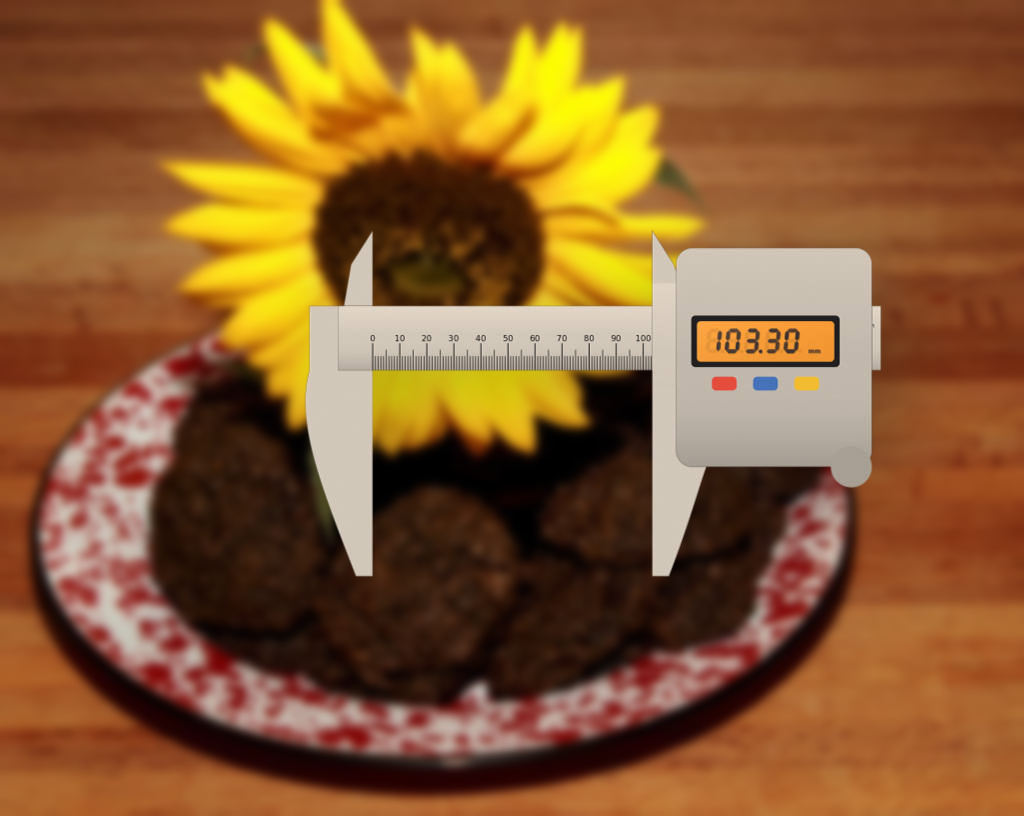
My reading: 103.30 mm
